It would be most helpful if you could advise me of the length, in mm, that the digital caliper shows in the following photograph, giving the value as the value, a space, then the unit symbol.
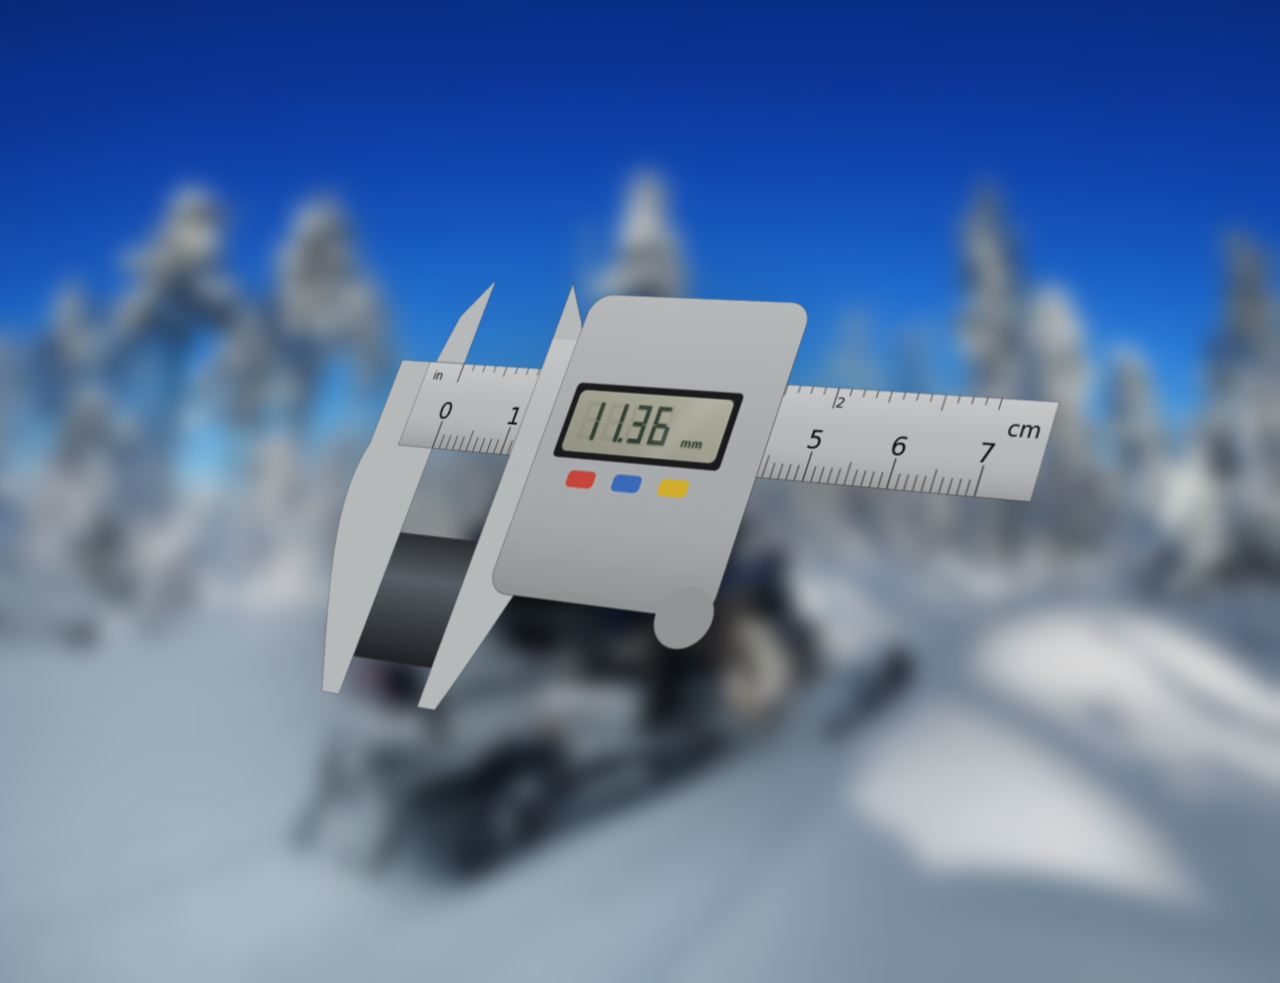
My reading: 11.36 mm
